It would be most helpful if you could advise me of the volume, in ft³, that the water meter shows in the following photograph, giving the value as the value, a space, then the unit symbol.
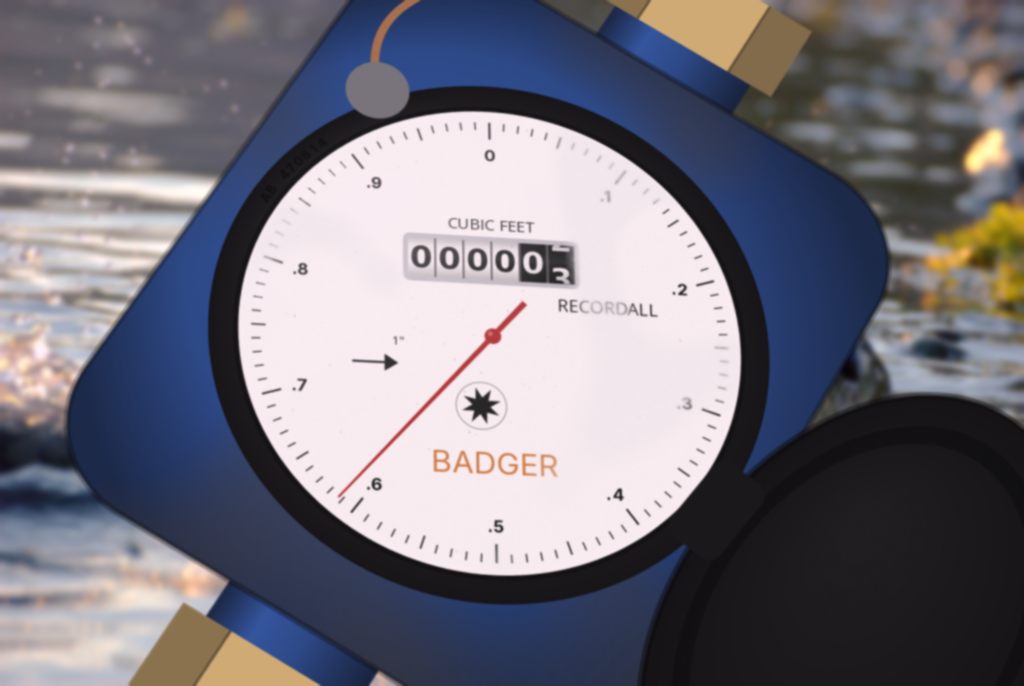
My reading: 2.61 ft³
